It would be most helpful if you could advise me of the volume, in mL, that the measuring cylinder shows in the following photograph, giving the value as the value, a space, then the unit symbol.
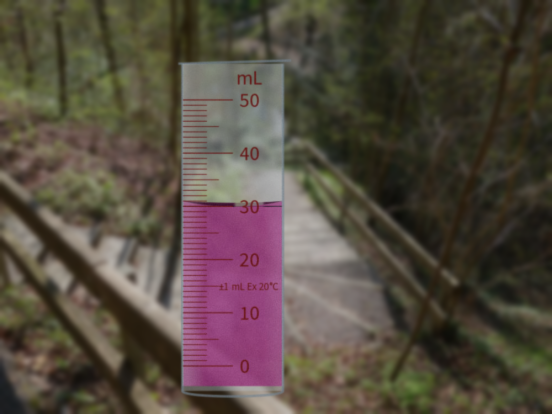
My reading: 30 mL
